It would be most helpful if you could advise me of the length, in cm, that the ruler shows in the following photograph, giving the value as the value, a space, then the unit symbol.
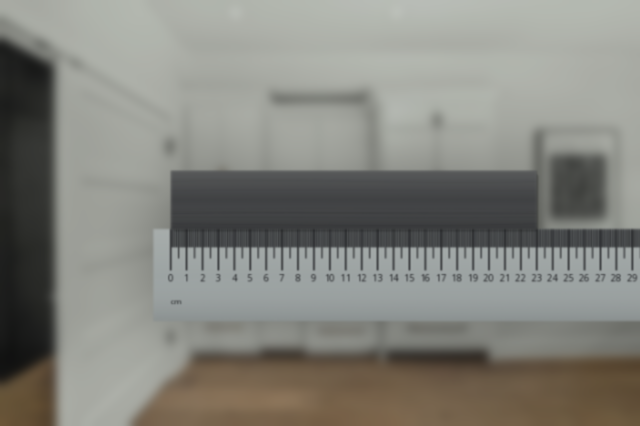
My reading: 23 cm
